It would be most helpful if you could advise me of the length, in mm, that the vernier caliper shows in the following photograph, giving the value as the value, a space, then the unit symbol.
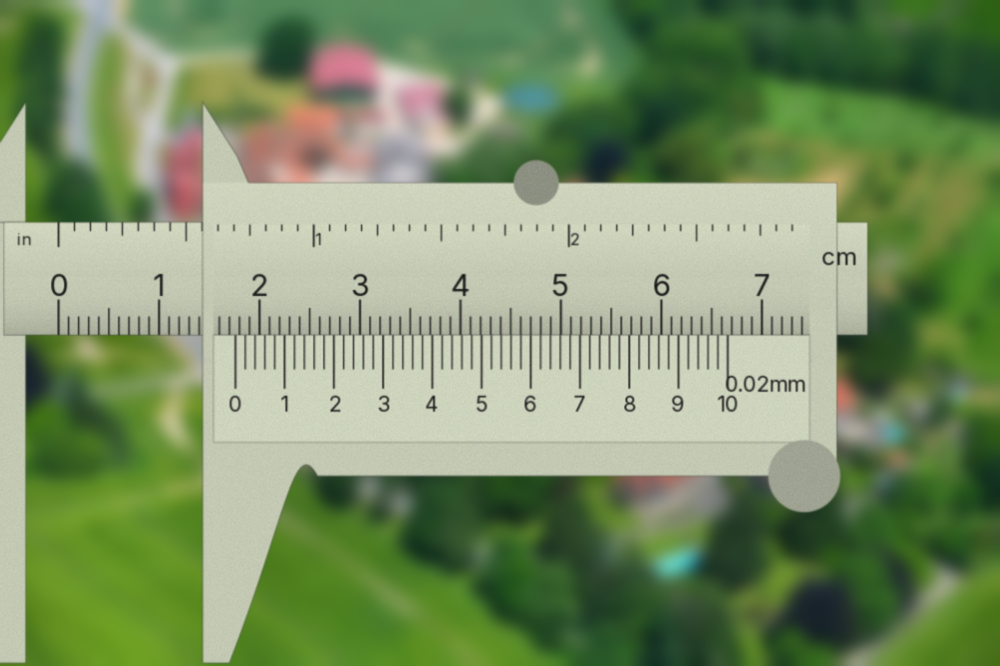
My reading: 17.6 mm
